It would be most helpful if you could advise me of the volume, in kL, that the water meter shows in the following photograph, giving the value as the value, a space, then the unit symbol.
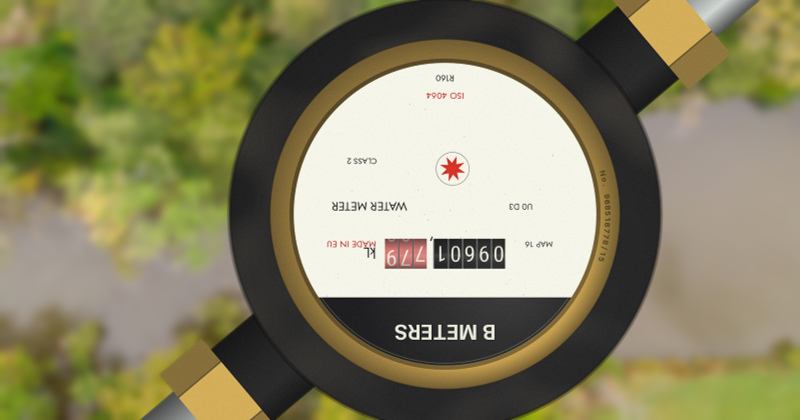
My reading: 9601.779 kL
